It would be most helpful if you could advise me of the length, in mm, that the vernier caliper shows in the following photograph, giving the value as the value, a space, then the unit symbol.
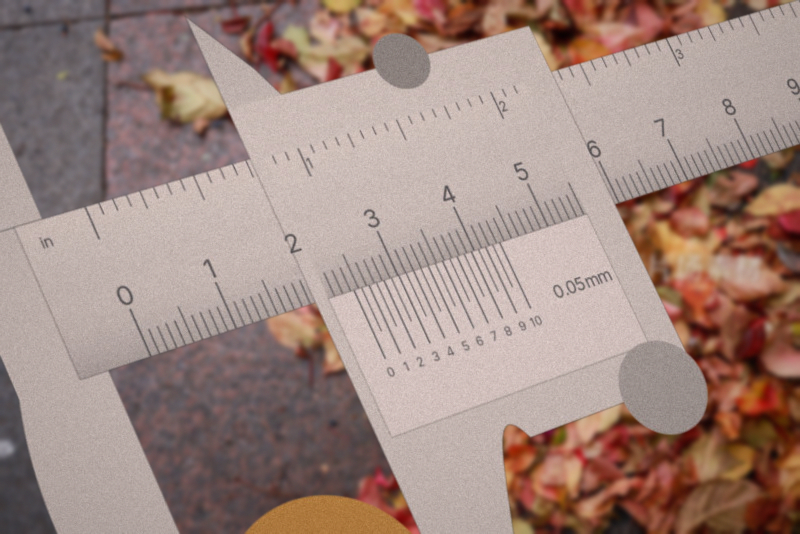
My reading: 24.4 mm
